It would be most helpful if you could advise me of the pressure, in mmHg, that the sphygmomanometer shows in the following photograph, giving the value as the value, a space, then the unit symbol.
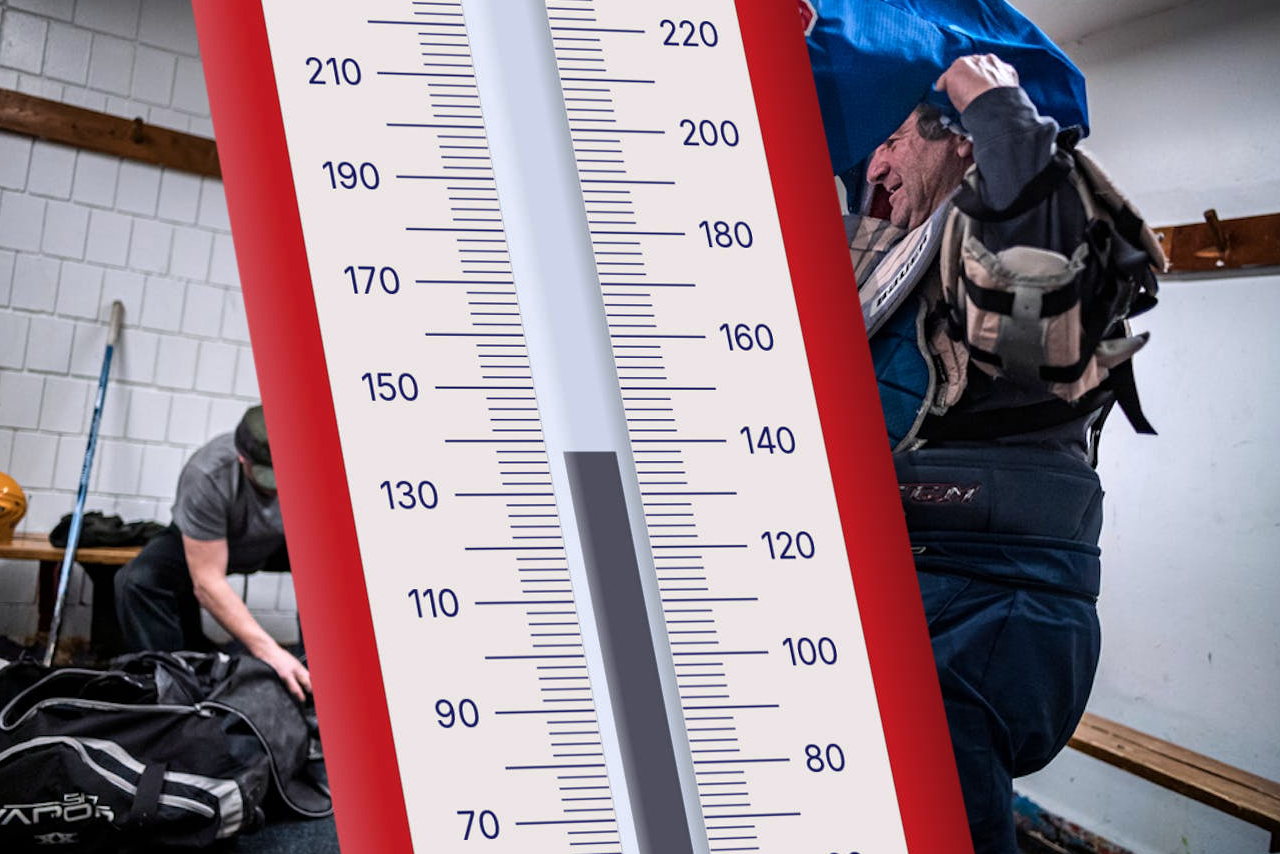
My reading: 138 mmHg
